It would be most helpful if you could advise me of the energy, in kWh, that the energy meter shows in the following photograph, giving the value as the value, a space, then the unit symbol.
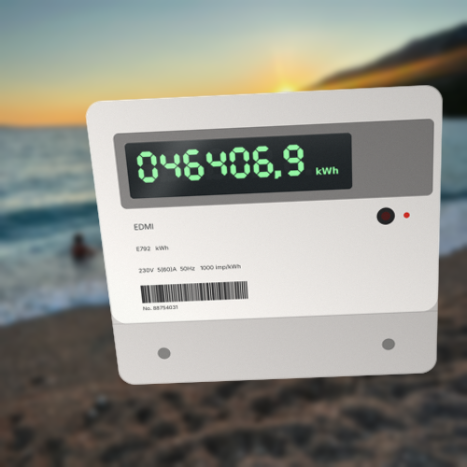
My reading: 46406.9 kWh
